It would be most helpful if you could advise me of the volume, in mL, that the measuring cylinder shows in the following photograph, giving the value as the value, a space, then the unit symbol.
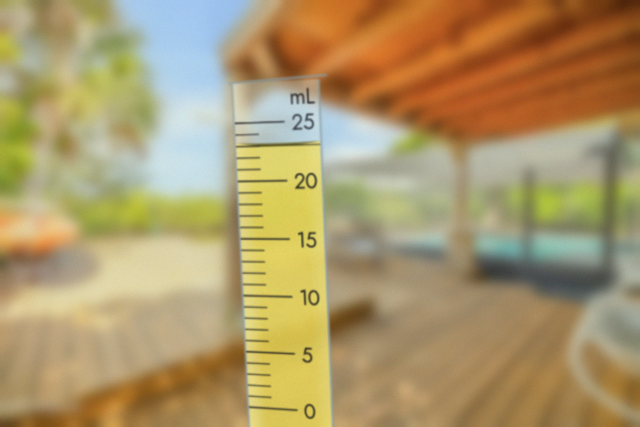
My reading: 23 mL
